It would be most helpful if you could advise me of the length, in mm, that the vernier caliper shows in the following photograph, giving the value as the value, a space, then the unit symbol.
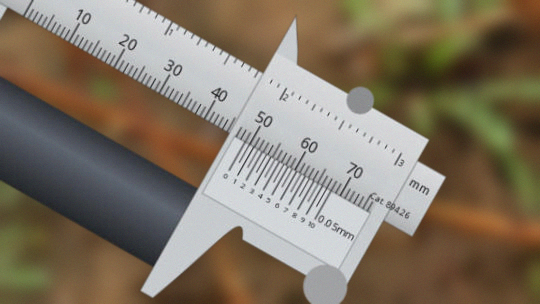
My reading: 49.0 mm
